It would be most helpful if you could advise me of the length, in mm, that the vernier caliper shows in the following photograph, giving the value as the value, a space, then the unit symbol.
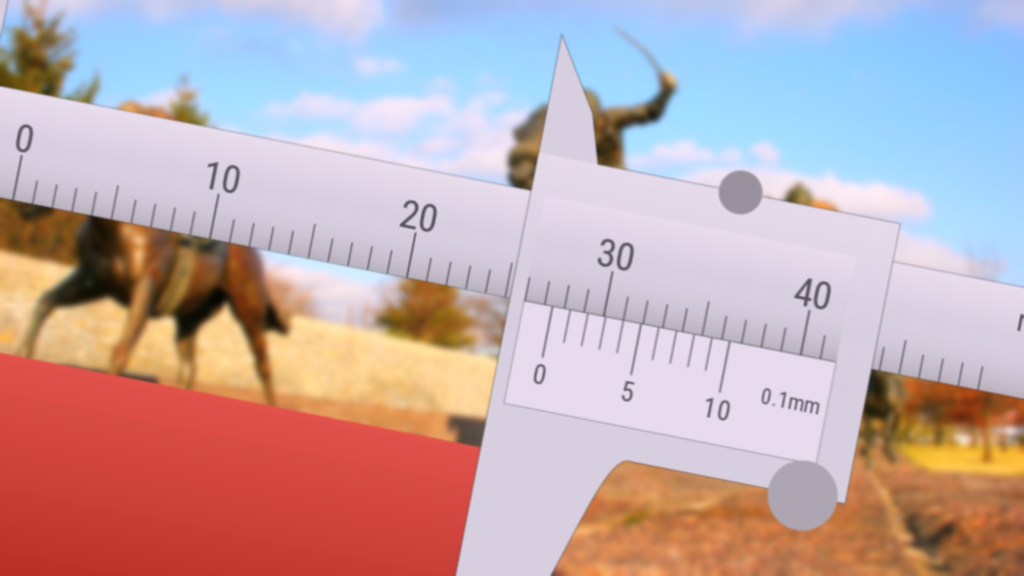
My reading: 27.4 mm
